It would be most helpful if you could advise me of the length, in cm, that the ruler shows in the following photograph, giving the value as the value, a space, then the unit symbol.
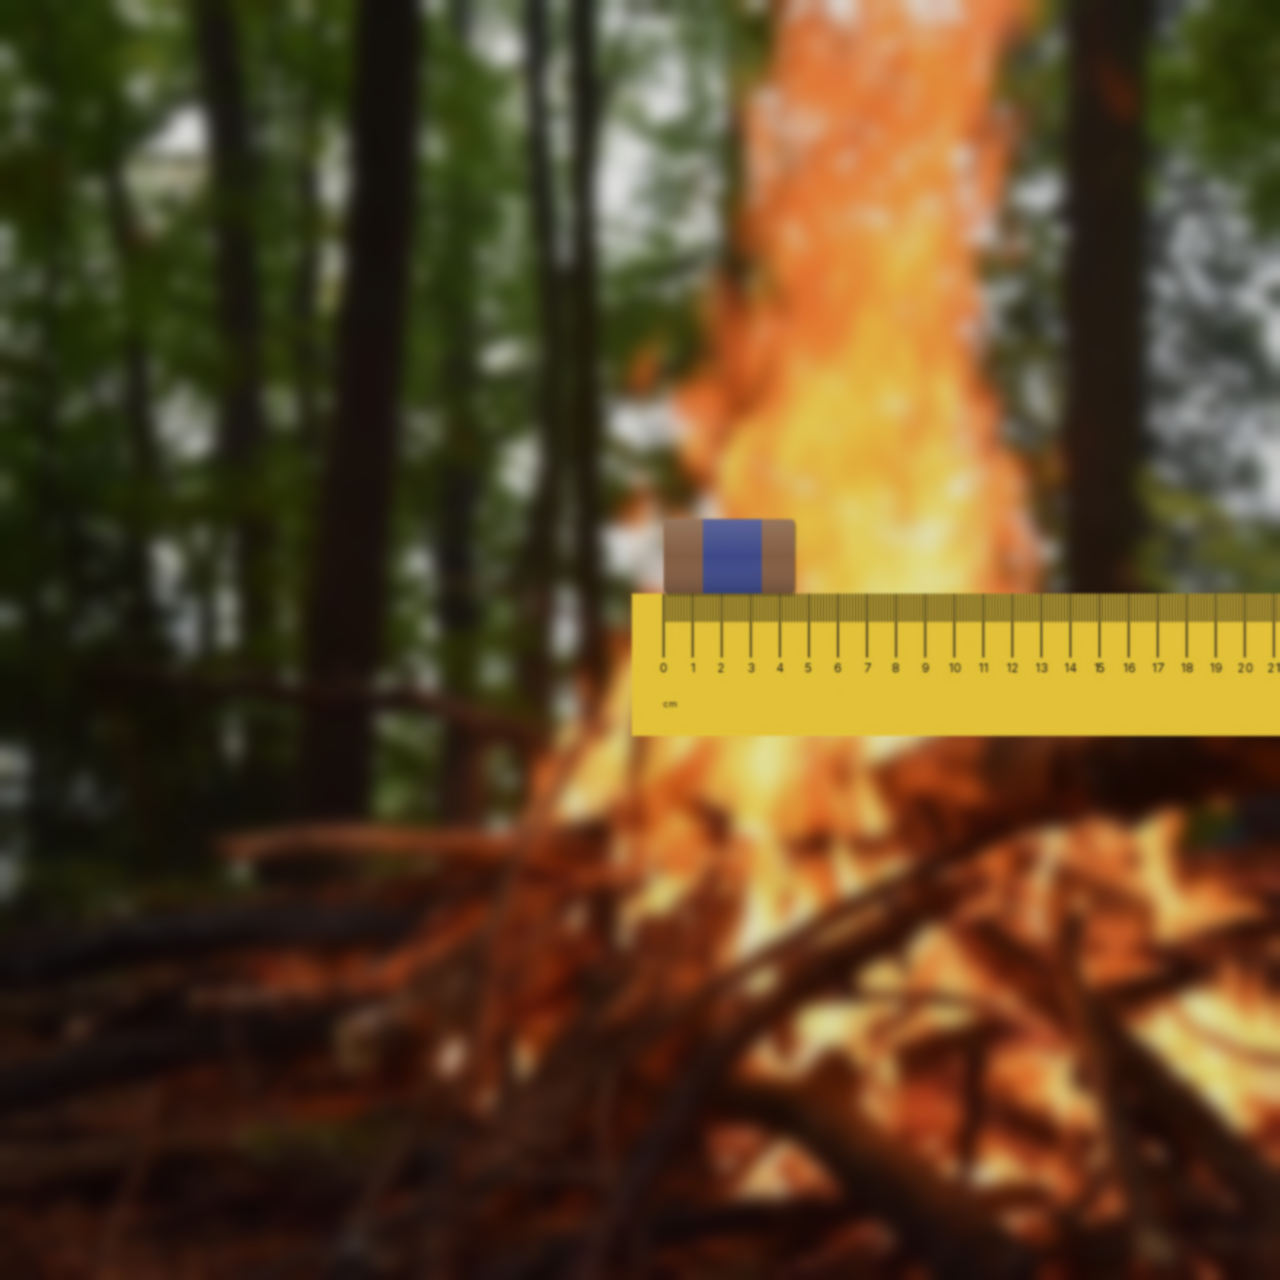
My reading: 4.5 cm
